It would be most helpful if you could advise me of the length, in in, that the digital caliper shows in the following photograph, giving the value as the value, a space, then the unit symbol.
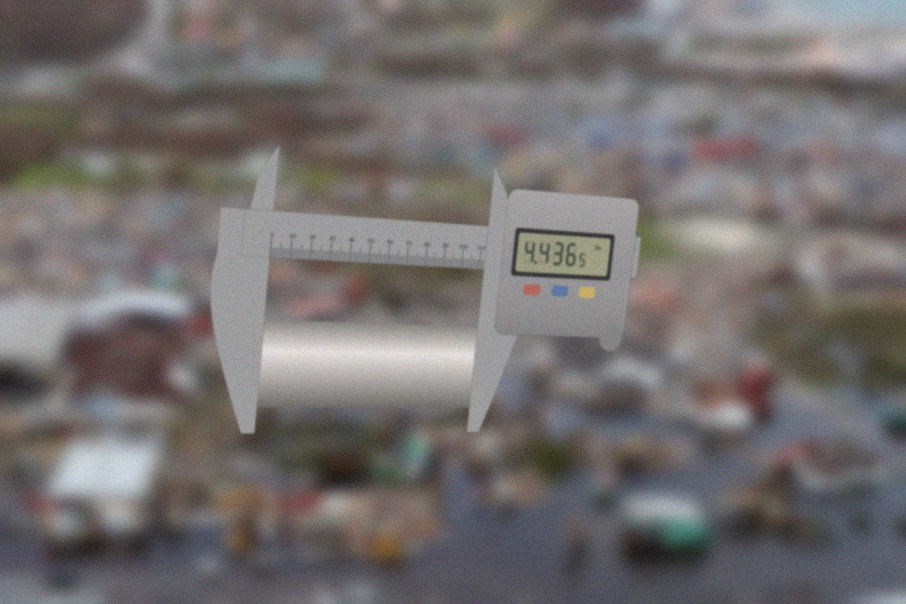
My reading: 4.4365 in
